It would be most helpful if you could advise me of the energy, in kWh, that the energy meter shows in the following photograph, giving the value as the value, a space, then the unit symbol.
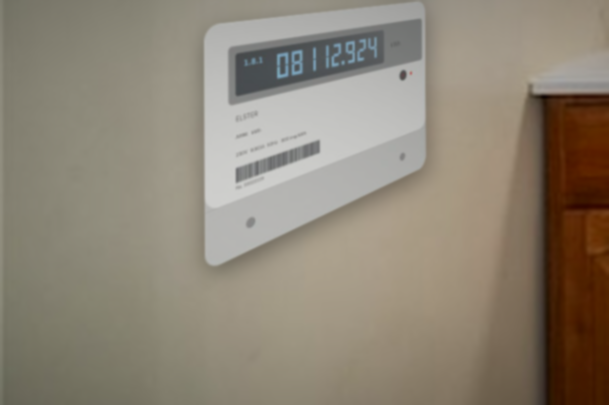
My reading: 8112.924 kWh
